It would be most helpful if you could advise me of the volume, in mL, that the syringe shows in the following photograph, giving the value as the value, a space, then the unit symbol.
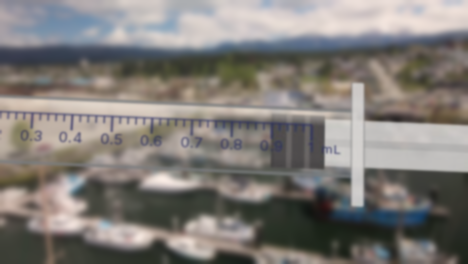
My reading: 0.9 mL
